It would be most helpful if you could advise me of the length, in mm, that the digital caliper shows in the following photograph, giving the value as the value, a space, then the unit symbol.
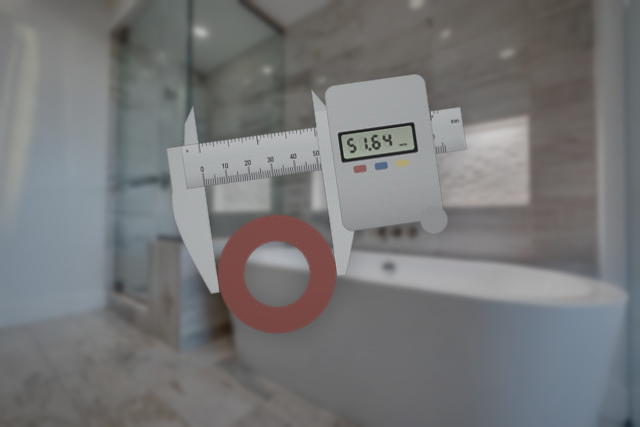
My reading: 51.64 mm
